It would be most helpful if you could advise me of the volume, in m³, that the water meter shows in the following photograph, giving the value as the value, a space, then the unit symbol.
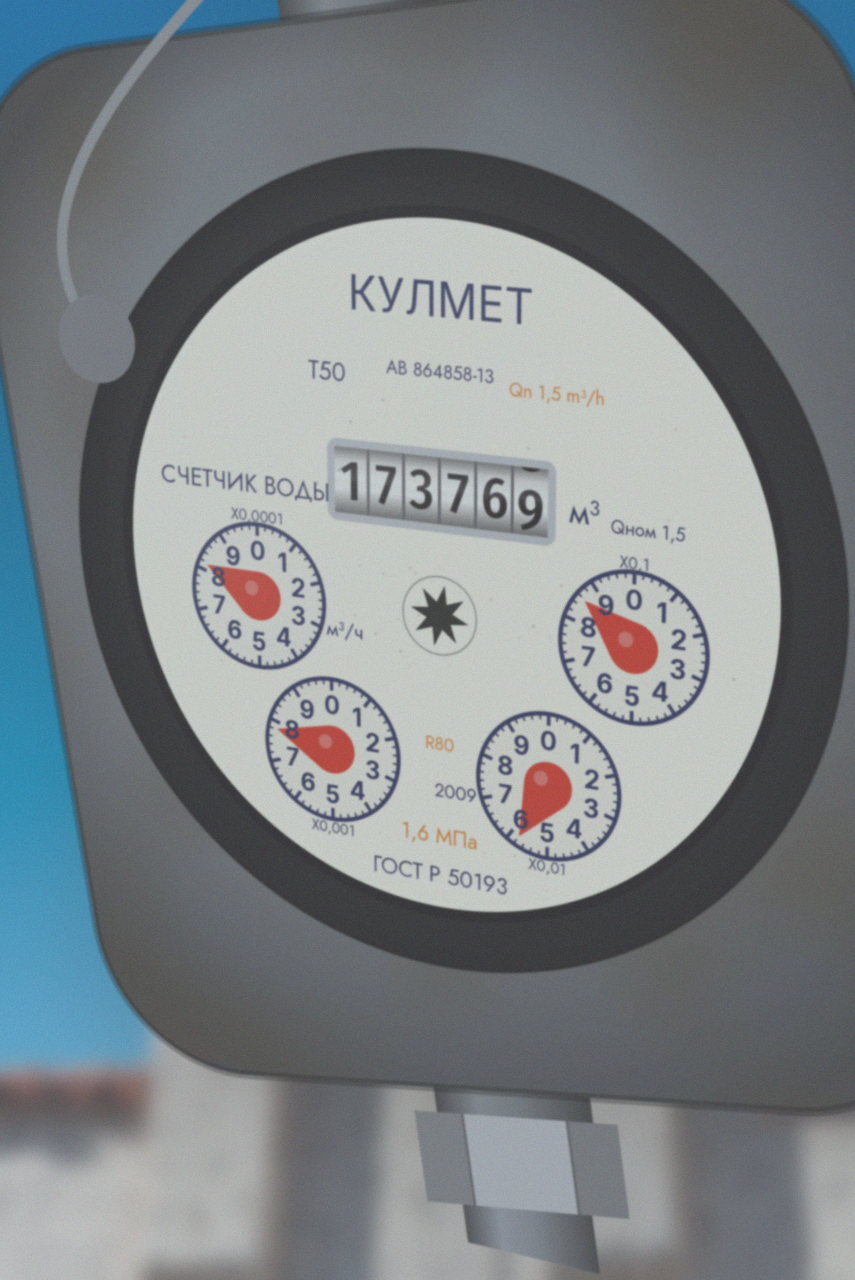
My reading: 173768.8578 m³
